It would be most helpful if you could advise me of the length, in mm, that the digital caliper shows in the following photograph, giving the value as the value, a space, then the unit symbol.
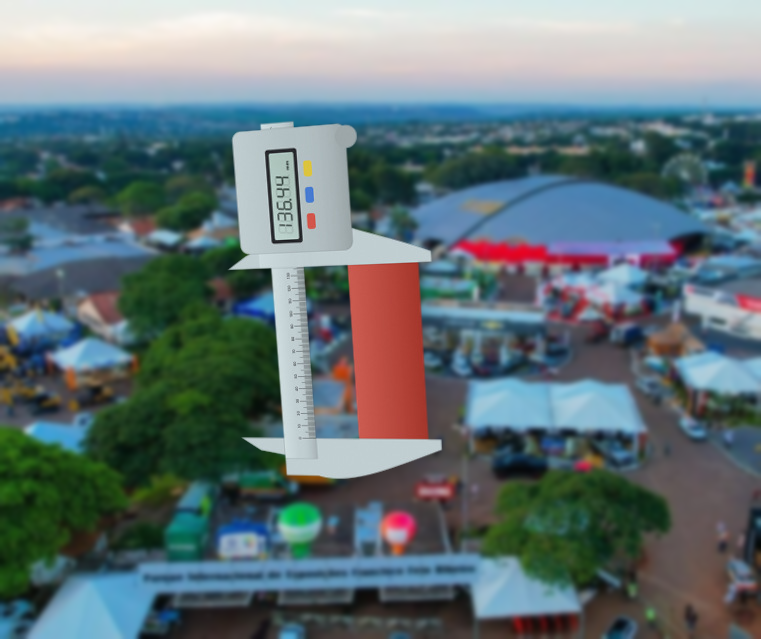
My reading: 136.44 mm
